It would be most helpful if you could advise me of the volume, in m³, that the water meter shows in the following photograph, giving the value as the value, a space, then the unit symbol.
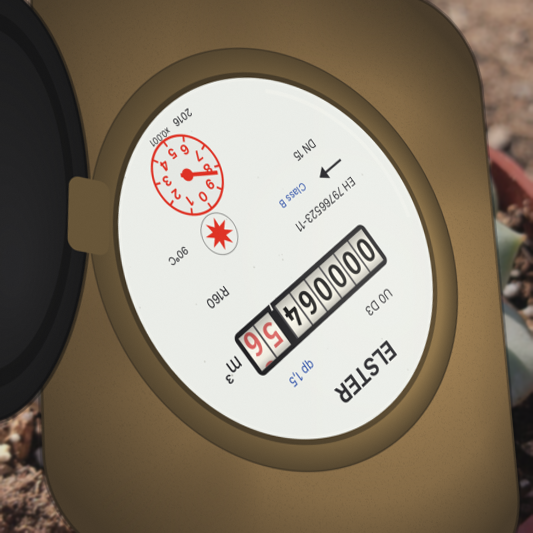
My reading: 64.558 m³
